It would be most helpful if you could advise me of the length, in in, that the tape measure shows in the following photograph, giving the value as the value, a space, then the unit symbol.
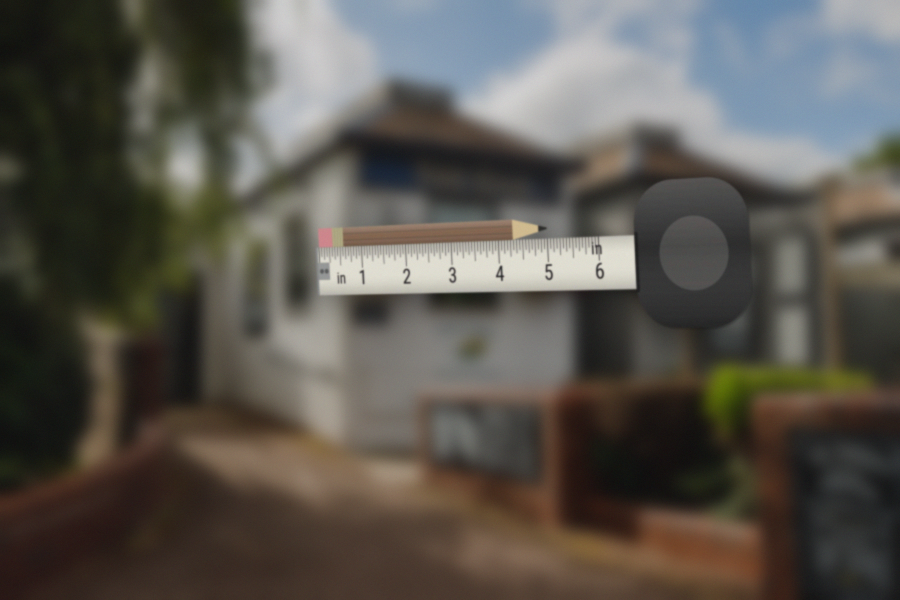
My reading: 5 in
